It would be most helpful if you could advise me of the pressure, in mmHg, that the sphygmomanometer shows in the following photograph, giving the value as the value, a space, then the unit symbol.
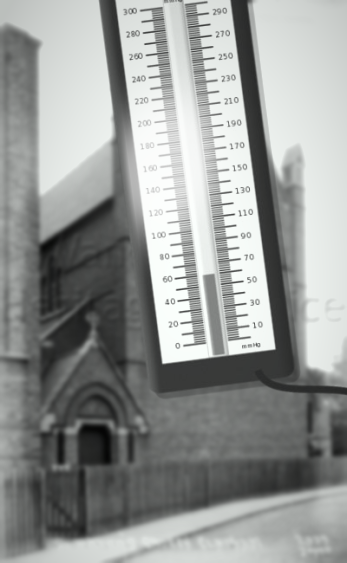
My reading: 60 mmHg
